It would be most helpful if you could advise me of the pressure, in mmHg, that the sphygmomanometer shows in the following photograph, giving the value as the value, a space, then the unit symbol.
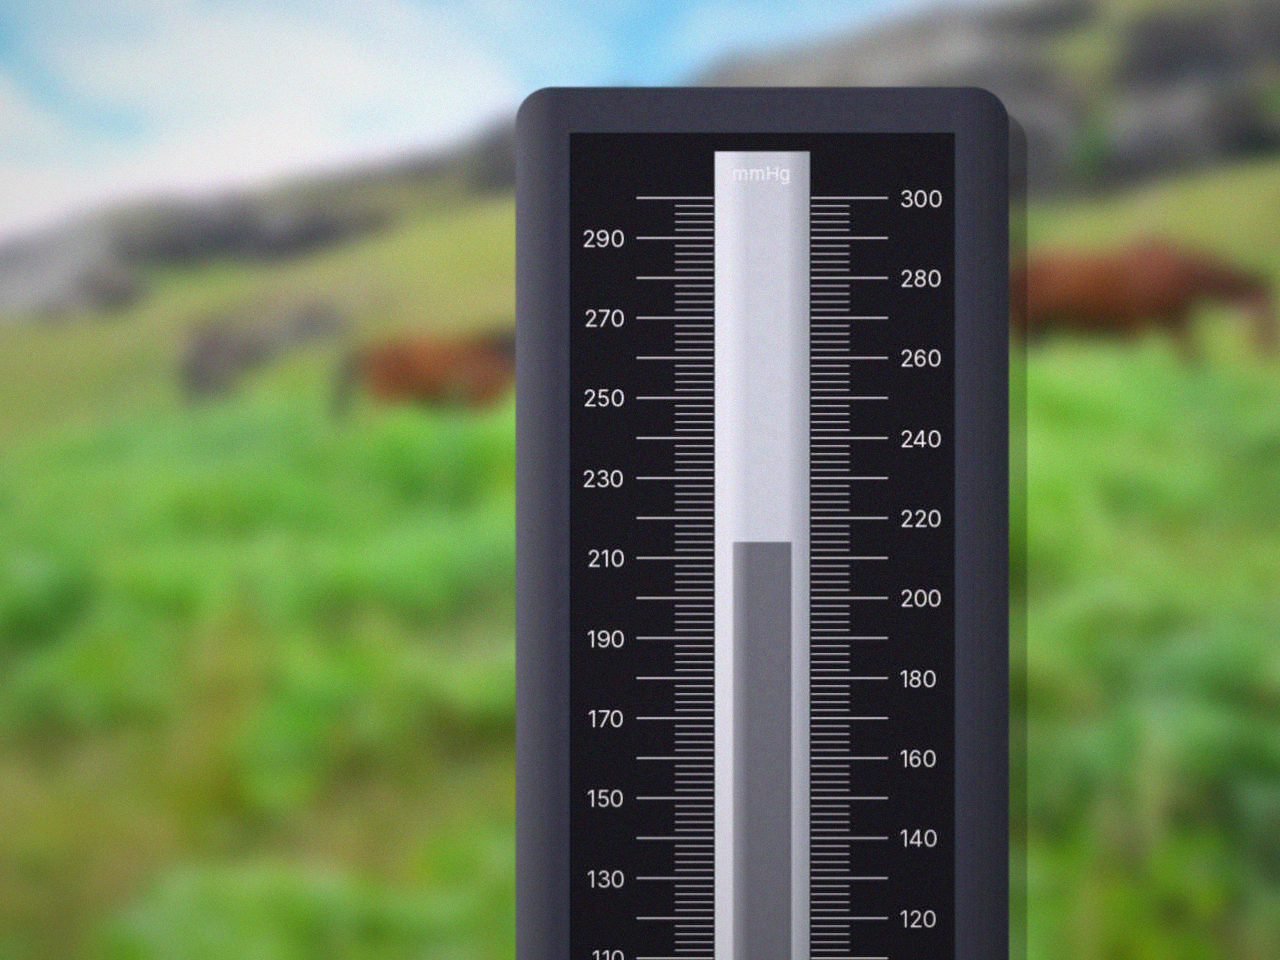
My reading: 214 mmHg
